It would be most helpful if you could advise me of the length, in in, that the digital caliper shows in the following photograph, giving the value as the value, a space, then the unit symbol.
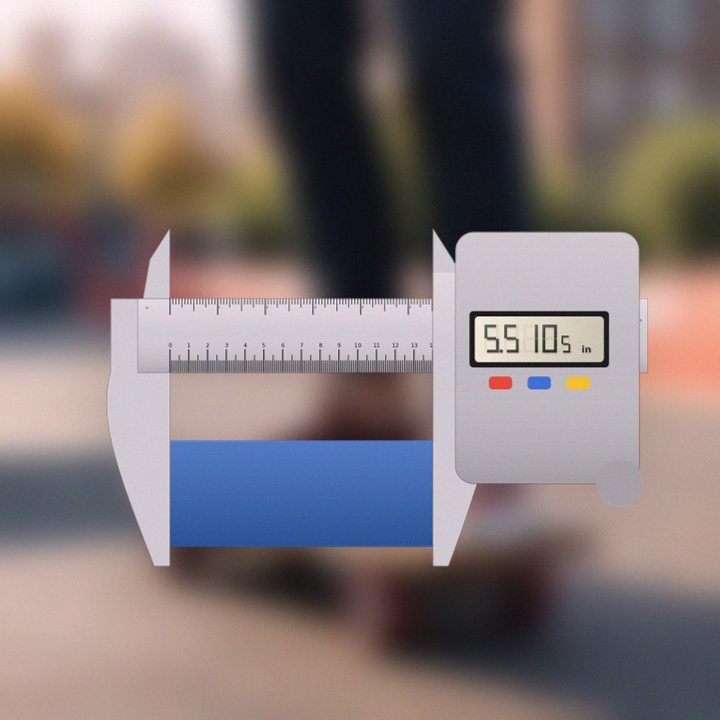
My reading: 5.5105 in
